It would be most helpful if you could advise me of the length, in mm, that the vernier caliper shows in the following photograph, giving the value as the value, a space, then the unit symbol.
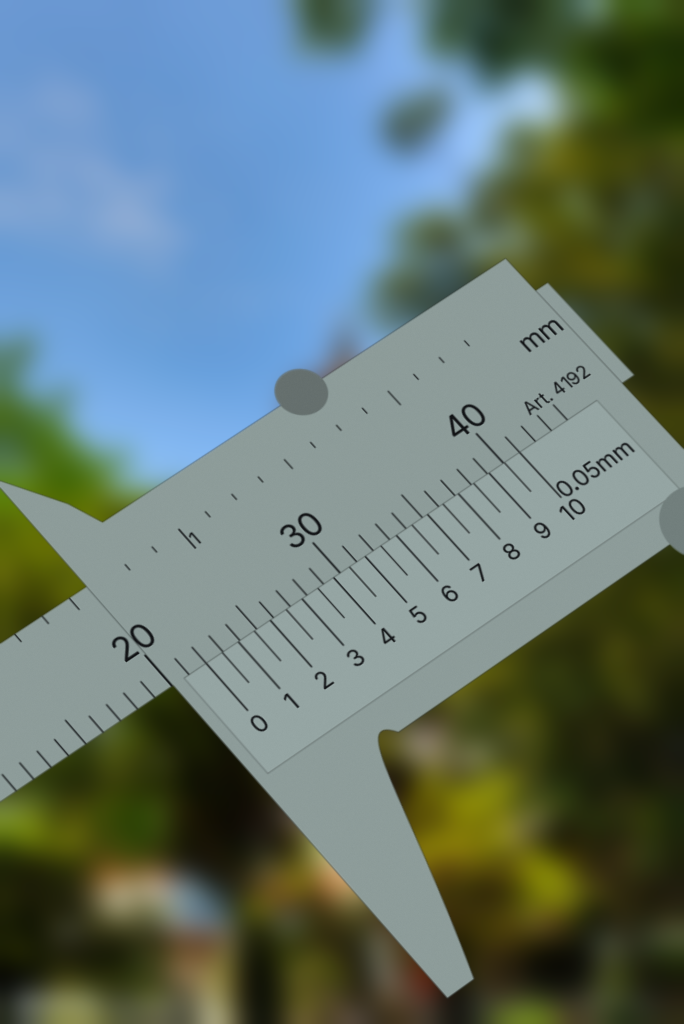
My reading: 22.0 mm
